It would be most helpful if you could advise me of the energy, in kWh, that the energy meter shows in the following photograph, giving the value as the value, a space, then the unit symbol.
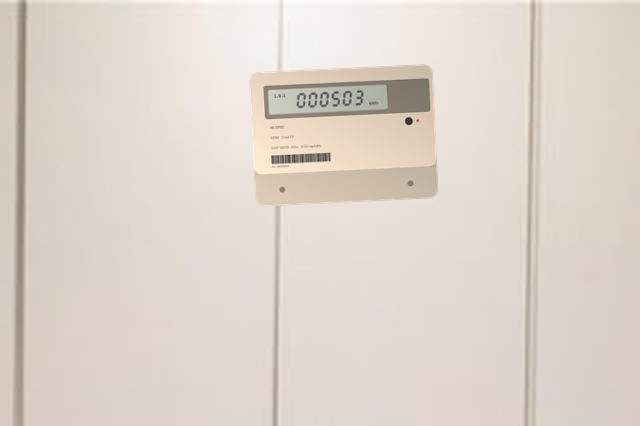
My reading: 503 kWh
